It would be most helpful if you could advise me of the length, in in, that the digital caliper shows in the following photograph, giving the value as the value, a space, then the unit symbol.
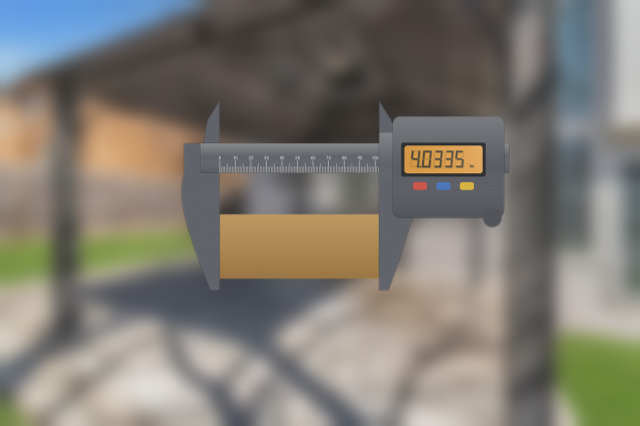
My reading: 4.0335 in
